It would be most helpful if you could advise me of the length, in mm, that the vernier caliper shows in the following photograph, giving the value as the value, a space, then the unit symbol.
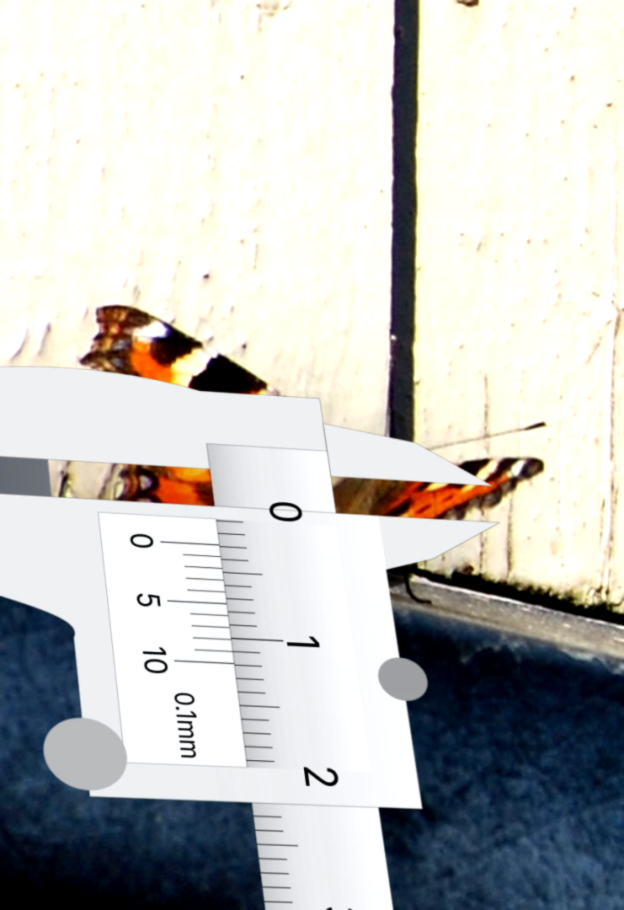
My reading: 2.9 mm
